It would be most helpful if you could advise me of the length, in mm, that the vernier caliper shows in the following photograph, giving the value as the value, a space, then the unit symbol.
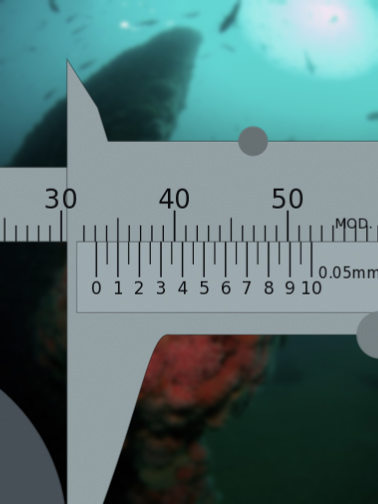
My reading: 33.1 mm
